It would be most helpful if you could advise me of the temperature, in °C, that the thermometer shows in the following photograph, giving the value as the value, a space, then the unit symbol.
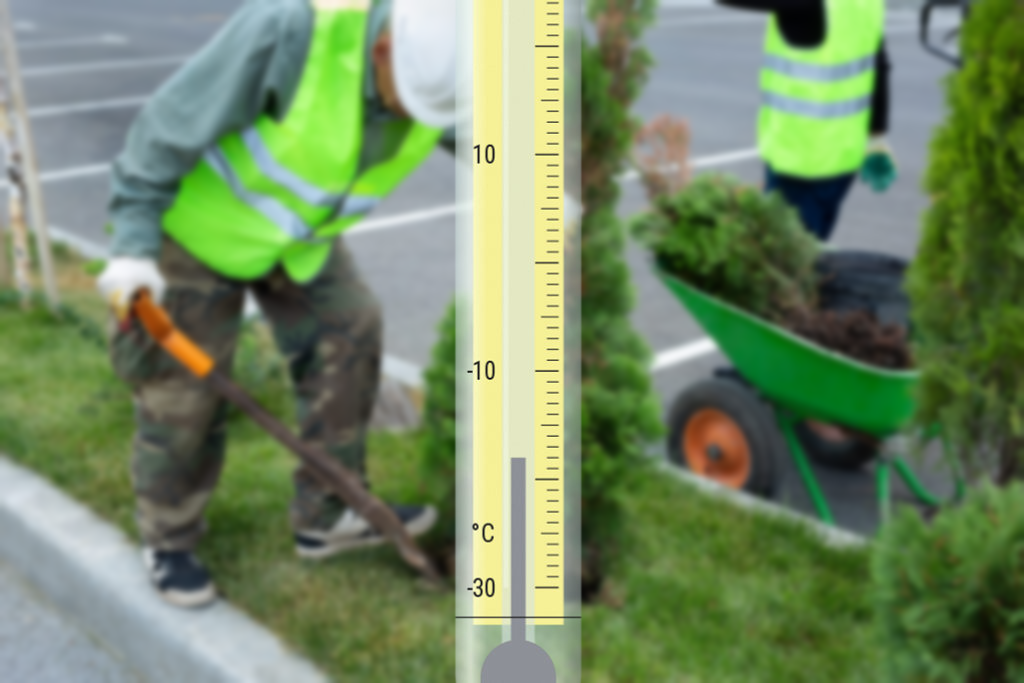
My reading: -18 °C
